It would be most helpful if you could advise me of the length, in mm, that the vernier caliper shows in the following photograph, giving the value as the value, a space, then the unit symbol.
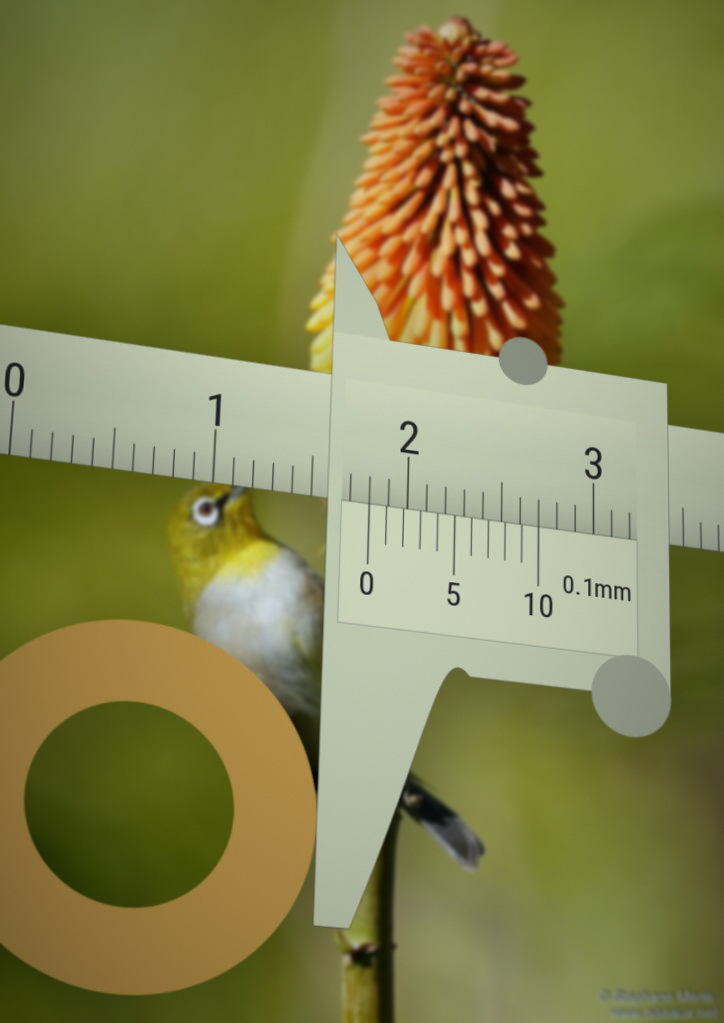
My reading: 18.0 mm
